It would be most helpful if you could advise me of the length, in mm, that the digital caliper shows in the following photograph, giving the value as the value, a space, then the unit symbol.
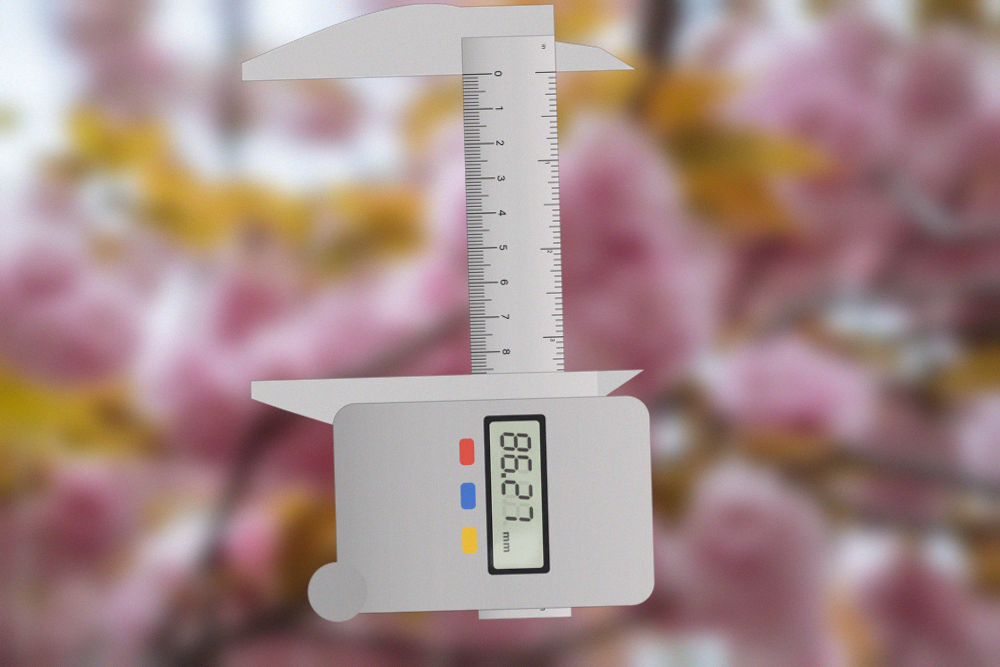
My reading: 86.27 mm
